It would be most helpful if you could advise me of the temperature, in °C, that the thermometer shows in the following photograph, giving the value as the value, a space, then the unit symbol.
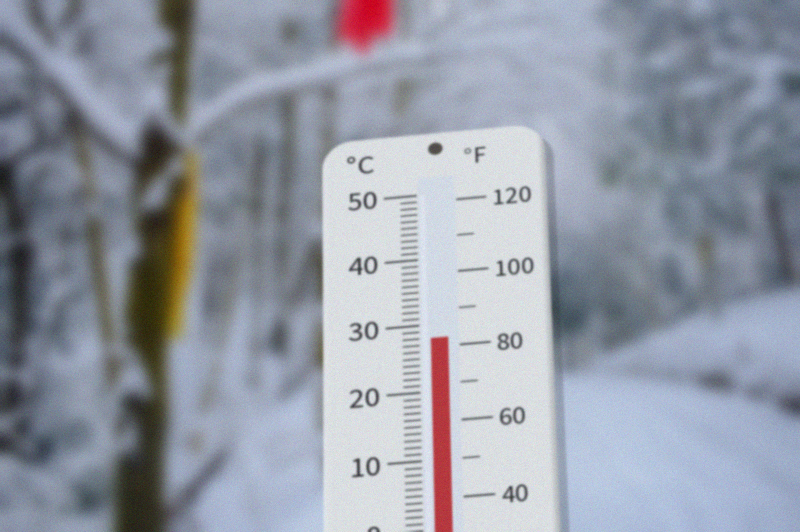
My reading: 28 °C
